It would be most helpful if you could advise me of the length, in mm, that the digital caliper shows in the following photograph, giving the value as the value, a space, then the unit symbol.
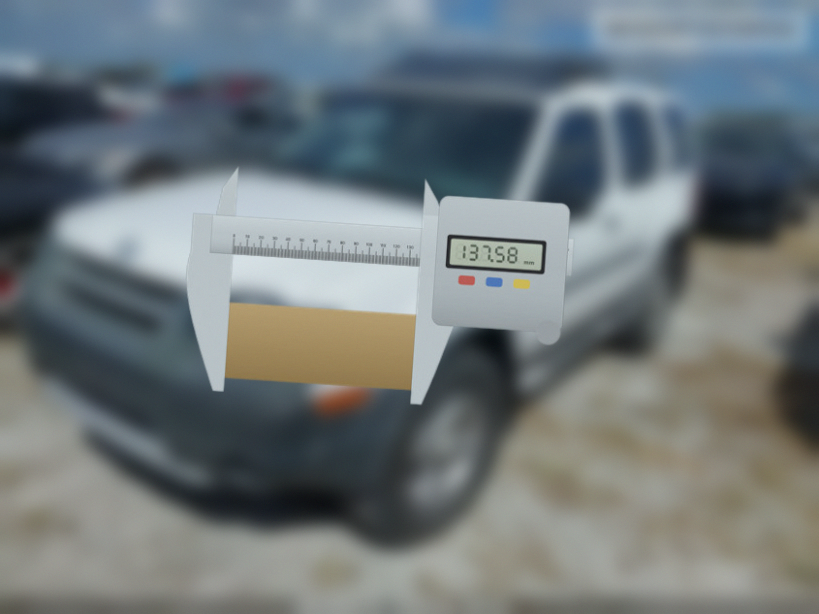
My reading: 137.58 mm
